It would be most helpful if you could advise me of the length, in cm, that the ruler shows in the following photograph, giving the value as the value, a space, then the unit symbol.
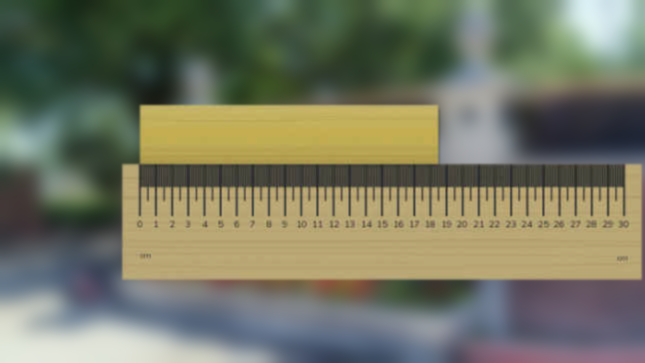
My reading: 18.5 cm
